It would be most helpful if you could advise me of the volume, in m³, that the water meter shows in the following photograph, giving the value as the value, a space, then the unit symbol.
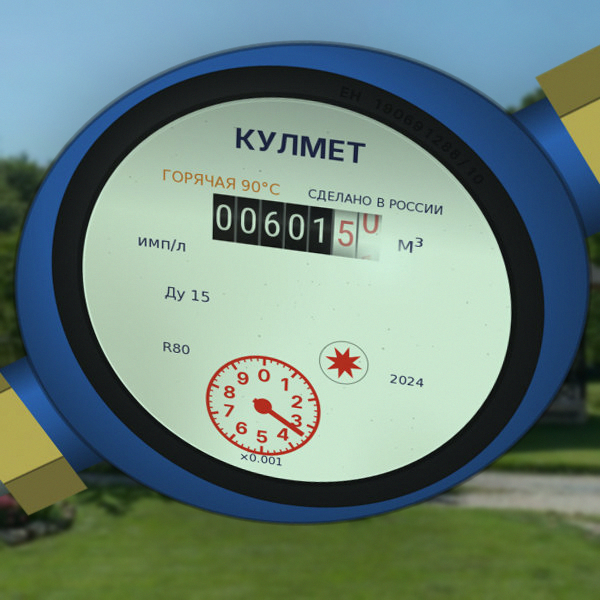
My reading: 601.503 m³
